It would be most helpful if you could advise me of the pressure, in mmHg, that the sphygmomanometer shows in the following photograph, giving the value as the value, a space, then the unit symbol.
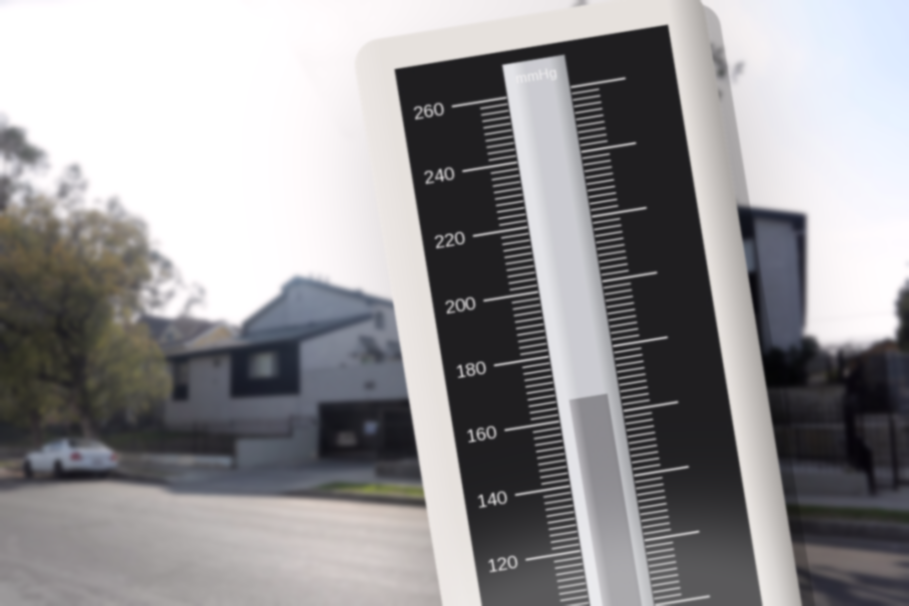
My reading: 166 mmHg
